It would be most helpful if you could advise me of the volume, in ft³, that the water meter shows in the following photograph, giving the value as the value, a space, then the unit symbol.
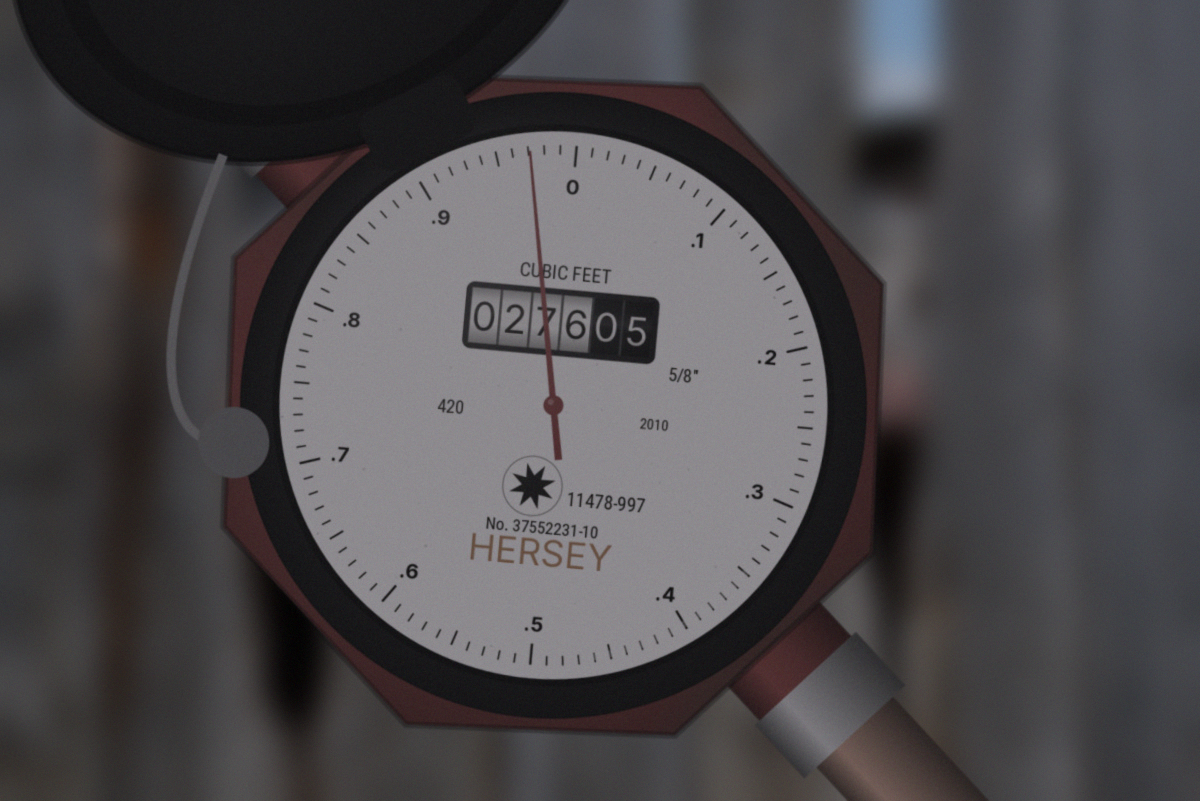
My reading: 27604.97 ft³
